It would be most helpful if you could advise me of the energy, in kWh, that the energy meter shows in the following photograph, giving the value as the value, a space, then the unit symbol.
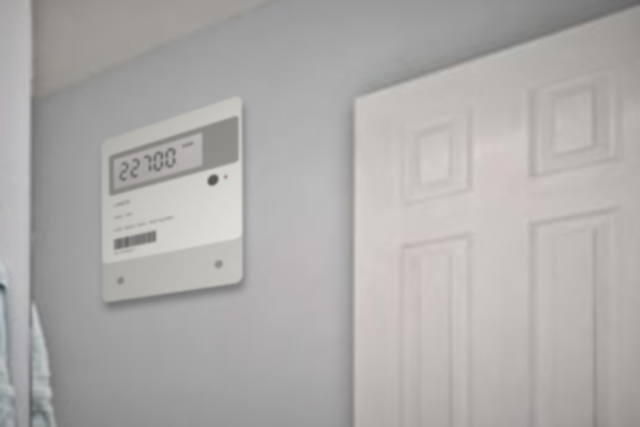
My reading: 22700 kWh
